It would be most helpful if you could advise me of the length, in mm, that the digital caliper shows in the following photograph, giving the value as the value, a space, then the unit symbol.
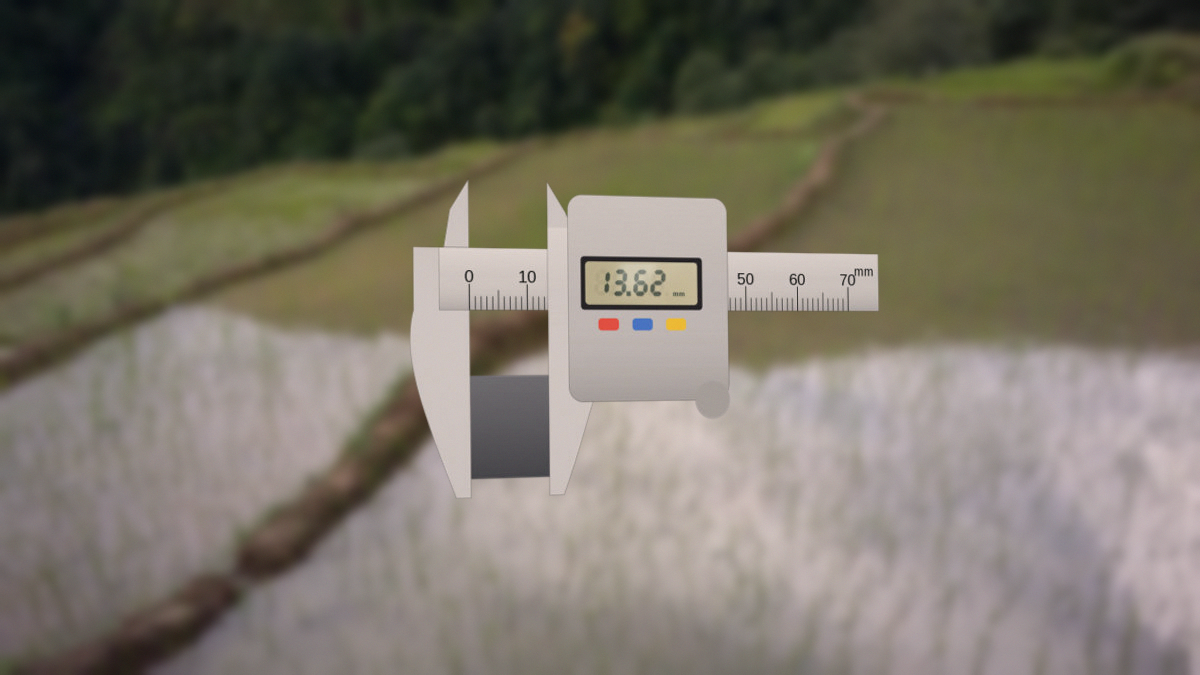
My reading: 13.62 mm
